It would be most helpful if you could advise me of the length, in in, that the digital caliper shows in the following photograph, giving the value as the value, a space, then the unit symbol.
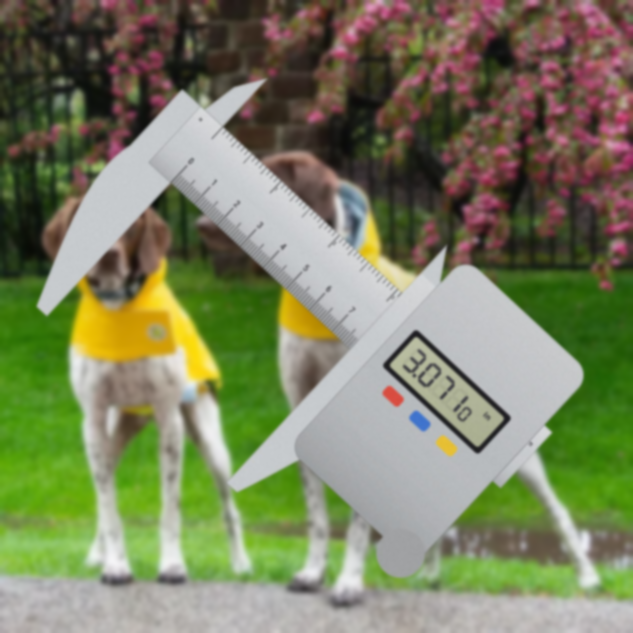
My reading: 3.0710 in
